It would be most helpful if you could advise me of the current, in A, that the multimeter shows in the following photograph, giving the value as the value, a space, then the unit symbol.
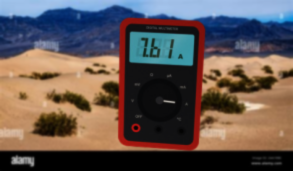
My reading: 7.61 A
